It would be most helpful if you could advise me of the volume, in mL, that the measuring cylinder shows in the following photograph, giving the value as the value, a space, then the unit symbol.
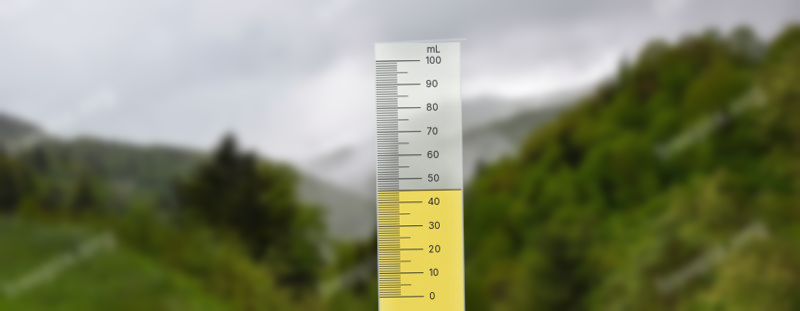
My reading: 45 mL
